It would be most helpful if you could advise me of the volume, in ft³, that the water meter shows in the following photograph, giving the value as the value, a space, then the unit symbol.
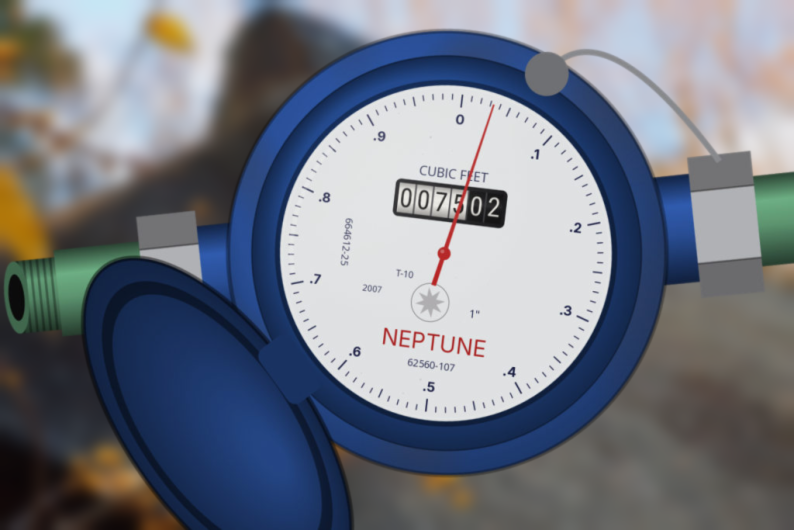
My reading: 7502.03 ft³
